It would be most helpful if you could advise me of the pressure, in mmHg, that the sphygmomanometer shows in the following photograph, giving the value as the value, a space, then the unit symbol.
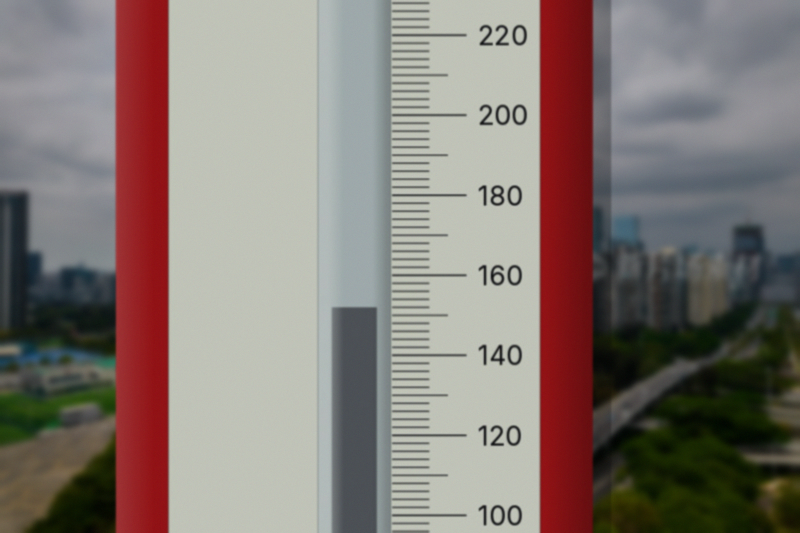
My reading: 152 mmHg
